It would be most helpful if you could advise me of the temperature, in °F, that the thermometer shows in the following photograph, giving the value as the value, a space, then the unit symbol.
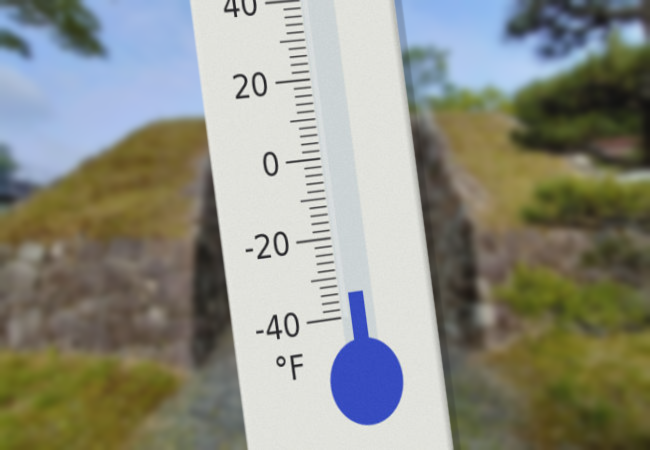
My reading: -34 °F
